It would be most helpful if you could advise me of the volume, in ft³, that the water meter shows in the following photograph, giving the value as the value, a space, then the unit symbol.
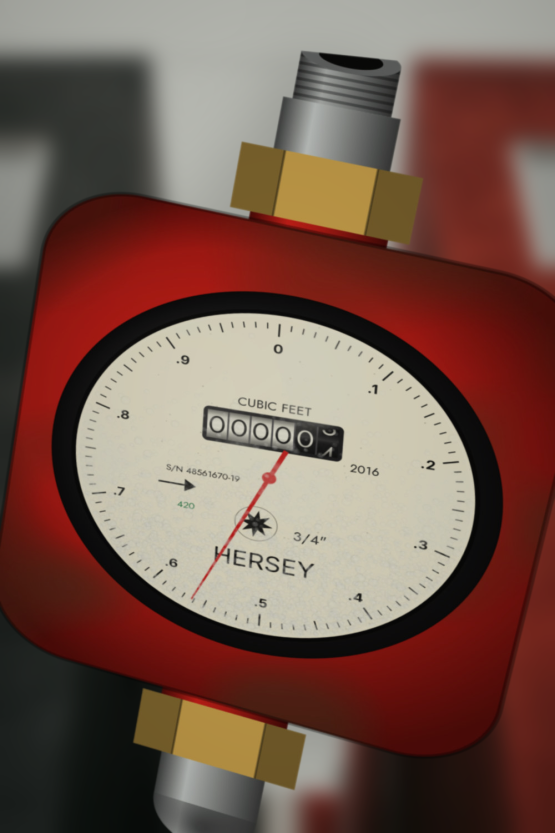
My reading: 3.56 ft³
